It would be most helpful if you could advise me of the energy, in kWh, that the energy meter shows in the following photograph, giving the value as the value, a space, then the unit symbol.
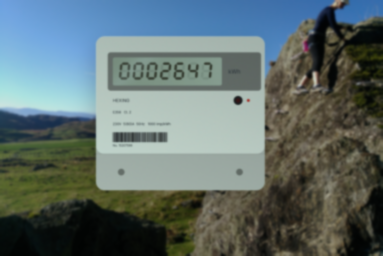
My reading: 2647 kWh
